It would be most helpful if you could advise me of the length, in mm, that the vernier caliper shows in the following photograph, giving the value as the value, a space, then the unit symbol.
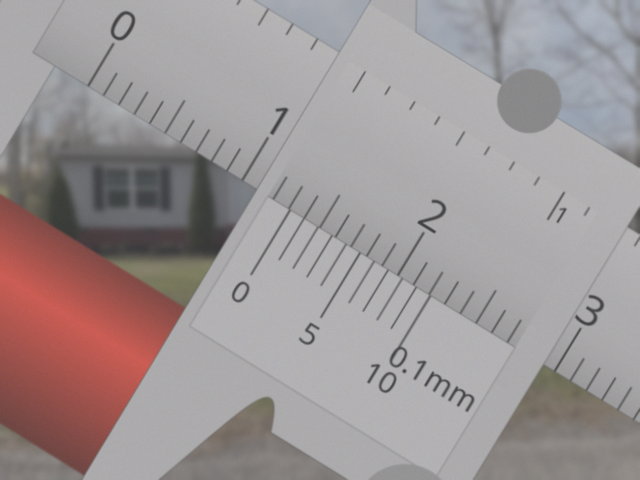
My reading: 13.1 mm
